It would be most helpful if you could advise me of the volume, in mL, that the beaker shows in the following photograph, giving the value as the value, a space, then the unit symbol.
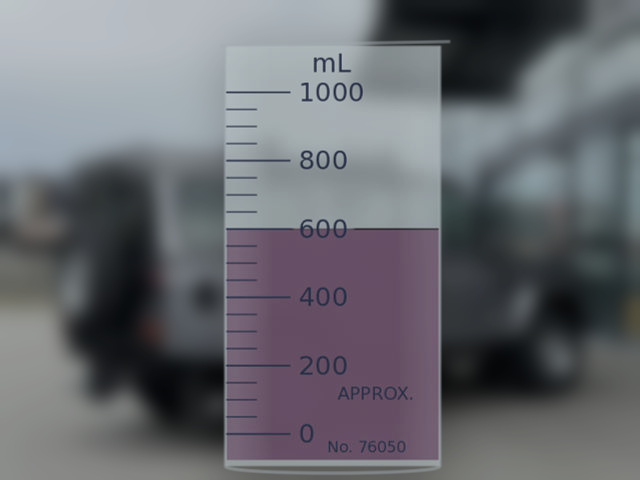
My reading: 600 mL
